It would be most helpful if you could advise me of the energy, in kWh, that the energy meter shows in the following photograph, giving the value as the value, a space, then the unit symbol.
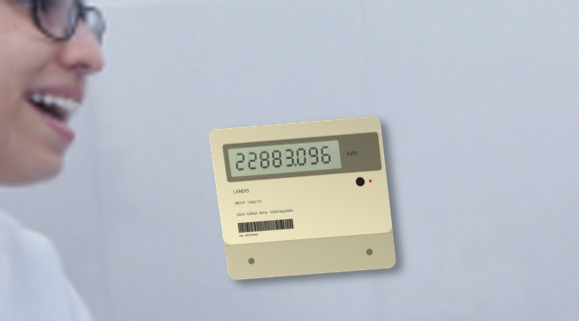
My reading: 22883.096 kWh
